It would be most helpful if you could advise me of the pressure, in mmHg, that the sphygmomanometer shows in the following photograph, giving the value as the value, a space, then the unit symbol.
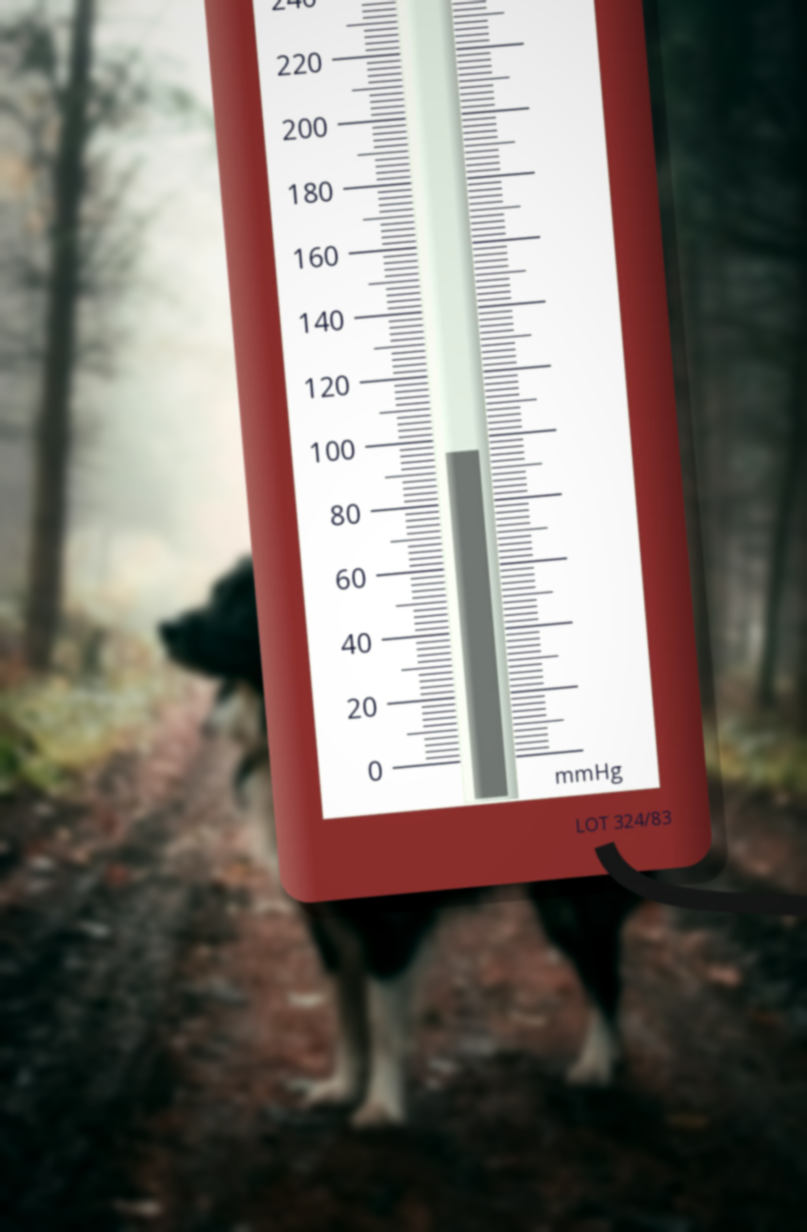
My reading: 96 mmHg
